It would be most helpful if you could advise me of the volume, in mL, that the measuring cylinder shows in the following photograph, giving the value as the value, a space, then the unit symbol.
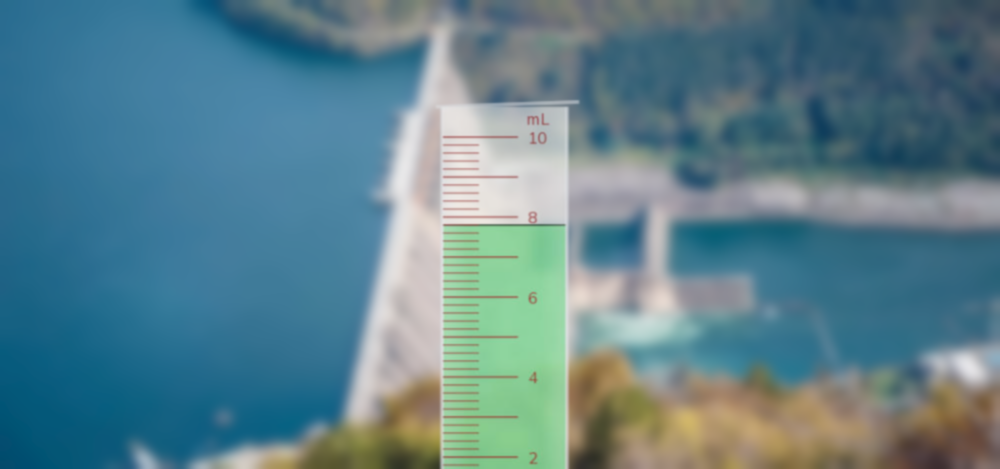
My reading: 7.8 mL
